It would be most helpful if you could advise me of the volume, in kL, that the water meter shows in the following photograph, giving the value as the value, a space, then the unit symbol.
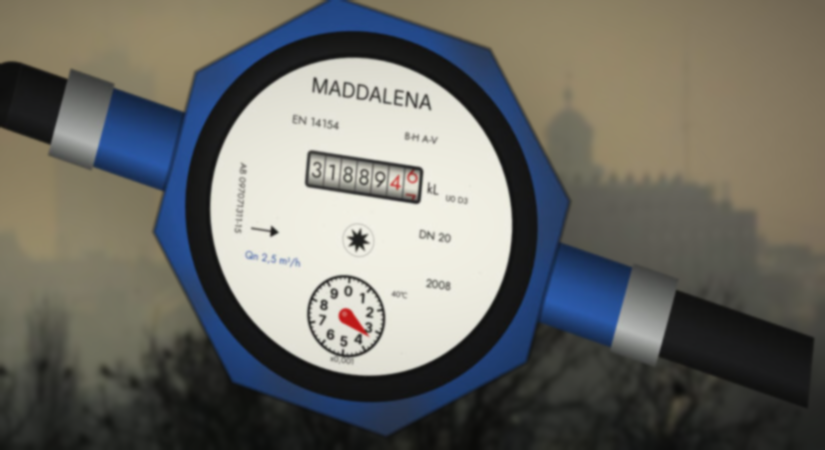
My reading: 31889.463 kL
